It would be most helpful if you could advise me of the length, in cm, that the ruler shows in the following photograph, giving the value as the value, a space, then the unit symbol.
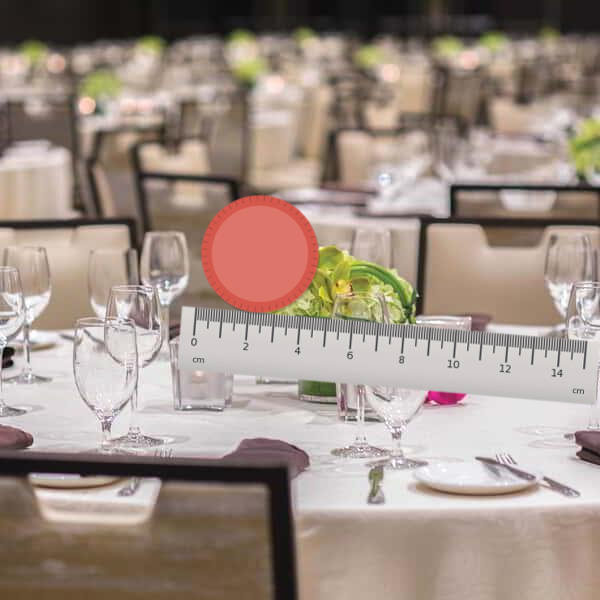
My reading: 4.5 cm
